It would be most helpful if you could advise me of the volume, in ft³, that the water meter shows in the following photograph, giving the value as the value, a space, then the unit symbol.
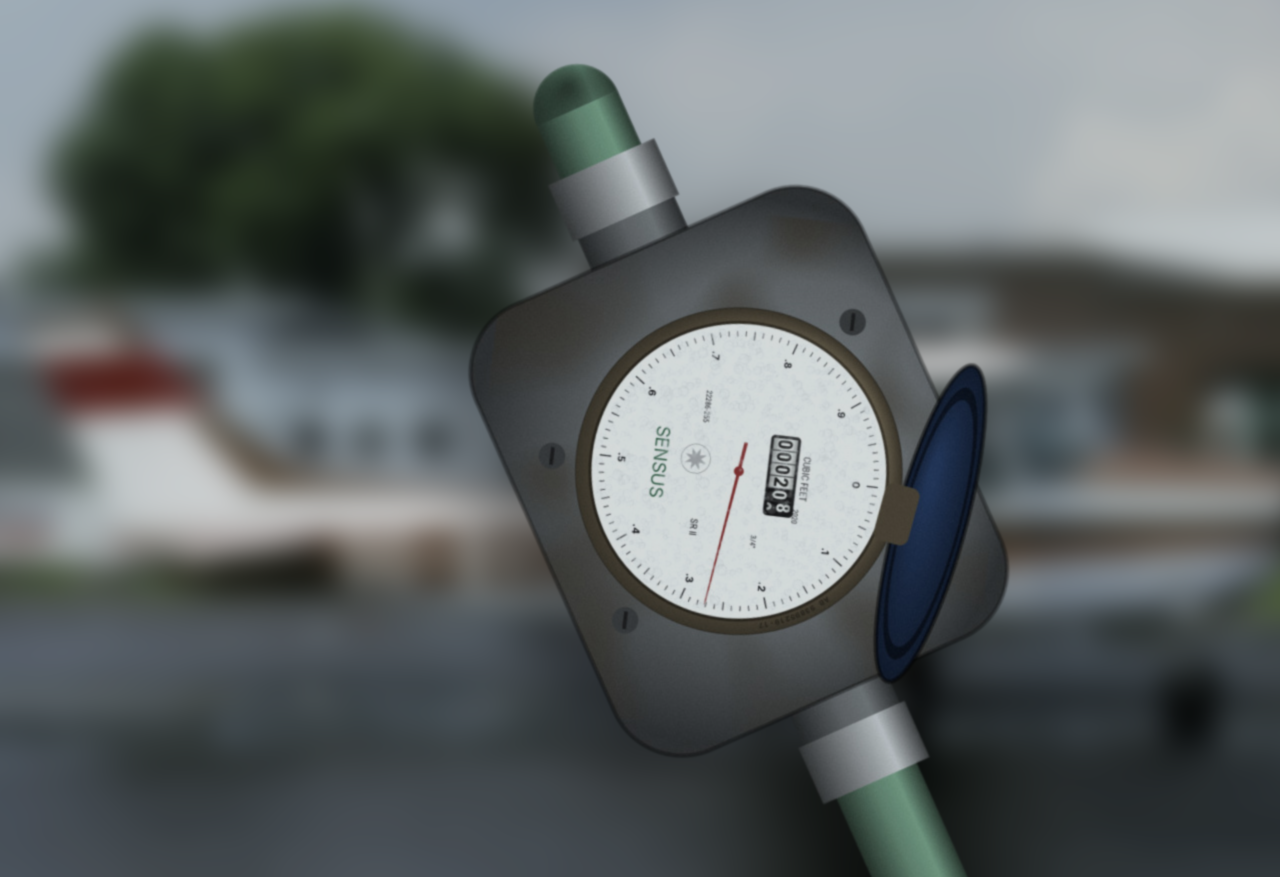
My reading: 208.27 ft³
